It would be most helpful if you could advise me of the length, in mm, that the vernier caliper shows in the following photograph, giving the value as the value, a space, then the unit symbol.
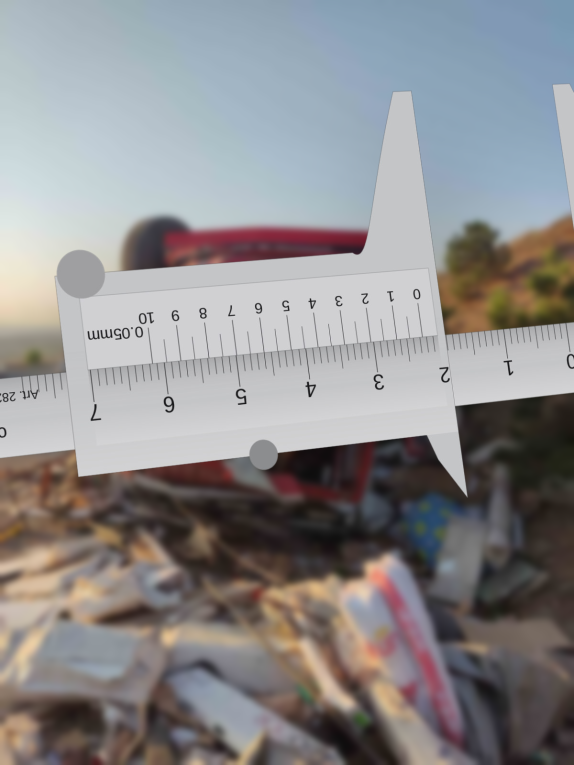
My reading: 22.6 mm
